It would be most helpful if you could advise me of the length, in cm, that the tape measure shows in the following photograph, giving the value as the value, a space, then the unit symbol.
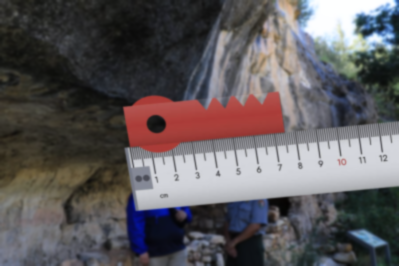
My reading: 7.5 cm
